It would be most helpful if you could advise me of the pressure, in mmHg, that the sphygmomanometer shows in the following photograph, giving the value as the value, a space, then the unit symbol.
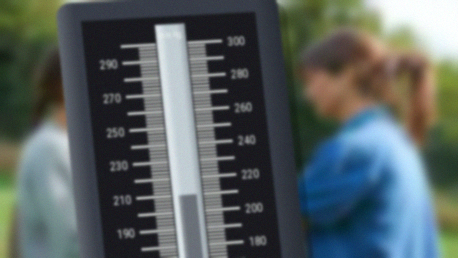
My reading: 210 mmHg
